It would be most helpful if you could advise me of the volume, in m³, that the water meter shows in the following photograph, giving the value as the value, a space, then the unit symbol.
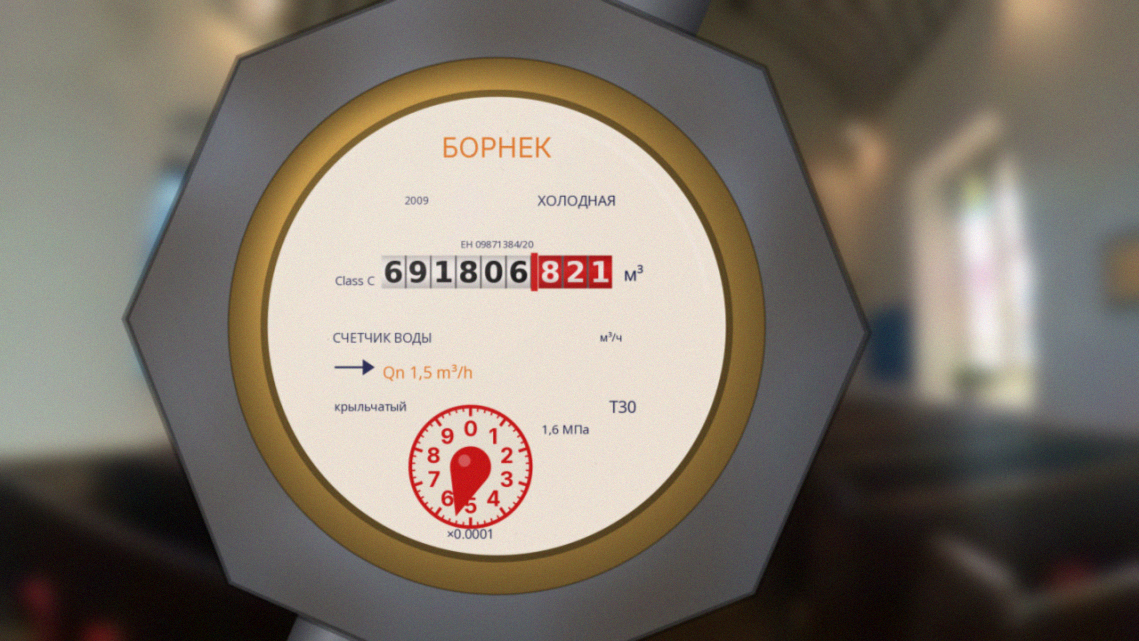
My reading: 691806.8215 m³
